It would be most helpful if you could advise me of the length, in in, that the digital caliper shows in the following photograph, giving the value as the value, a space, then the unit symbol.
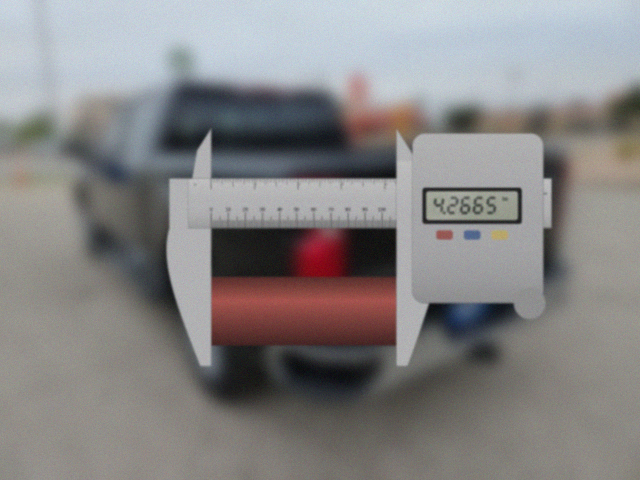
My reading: 4.2665 in
